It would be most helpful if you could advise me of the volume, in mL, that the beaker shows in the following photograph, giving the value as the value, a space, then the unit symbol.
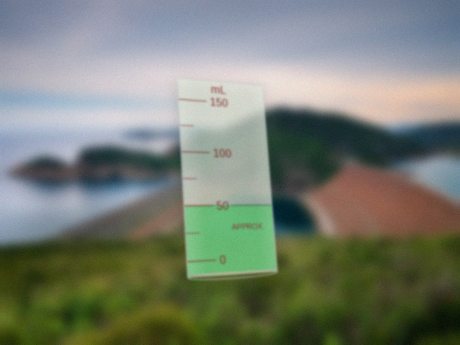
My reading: 50 mL
